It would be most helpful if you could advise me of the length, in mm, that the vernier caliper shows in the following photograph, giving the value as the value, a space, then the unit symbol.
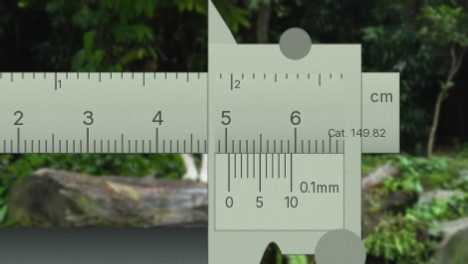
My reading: 50.4 mm
